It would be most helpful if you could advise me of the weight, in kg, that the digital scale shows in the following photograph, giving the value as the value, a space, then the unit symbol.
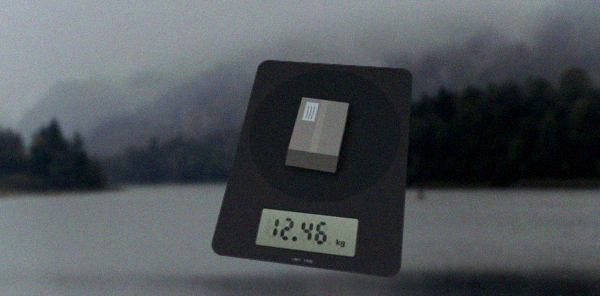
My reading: 12.46 kg
